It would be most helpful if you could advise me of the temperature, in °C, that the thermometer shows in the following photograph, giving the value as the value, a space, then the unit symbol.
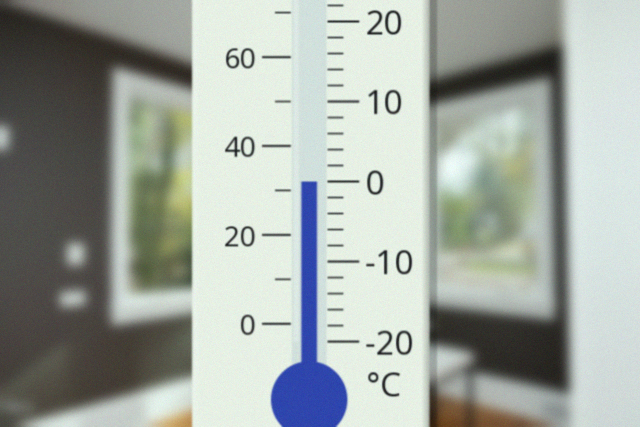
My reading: 0 °C
